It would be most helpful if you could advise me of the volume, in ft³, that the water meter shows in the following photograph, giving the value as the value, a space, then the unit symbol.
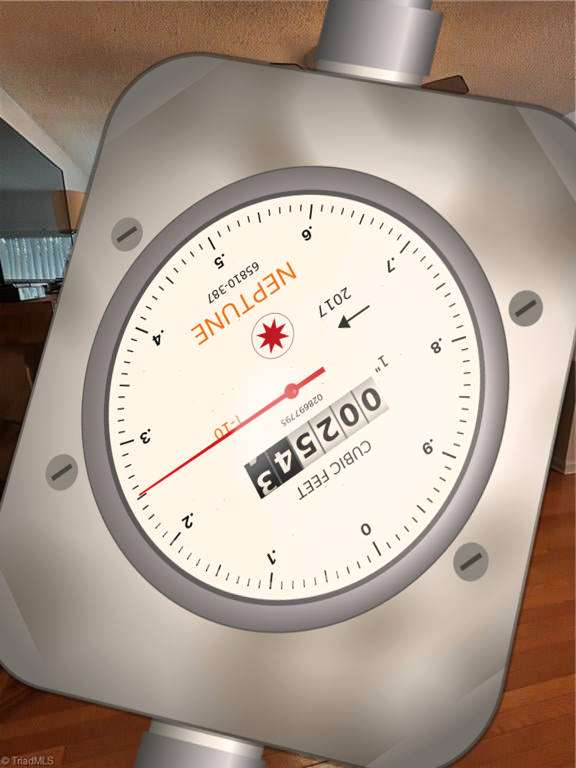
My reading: 2543.25 ft³
